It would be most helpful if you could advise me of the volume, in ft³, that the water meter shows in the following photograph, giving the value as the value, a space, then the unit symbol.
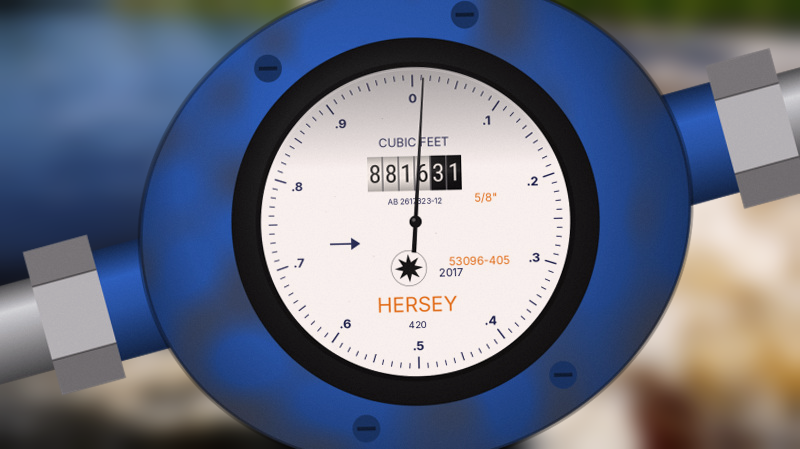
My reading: 881631.01 ft³
